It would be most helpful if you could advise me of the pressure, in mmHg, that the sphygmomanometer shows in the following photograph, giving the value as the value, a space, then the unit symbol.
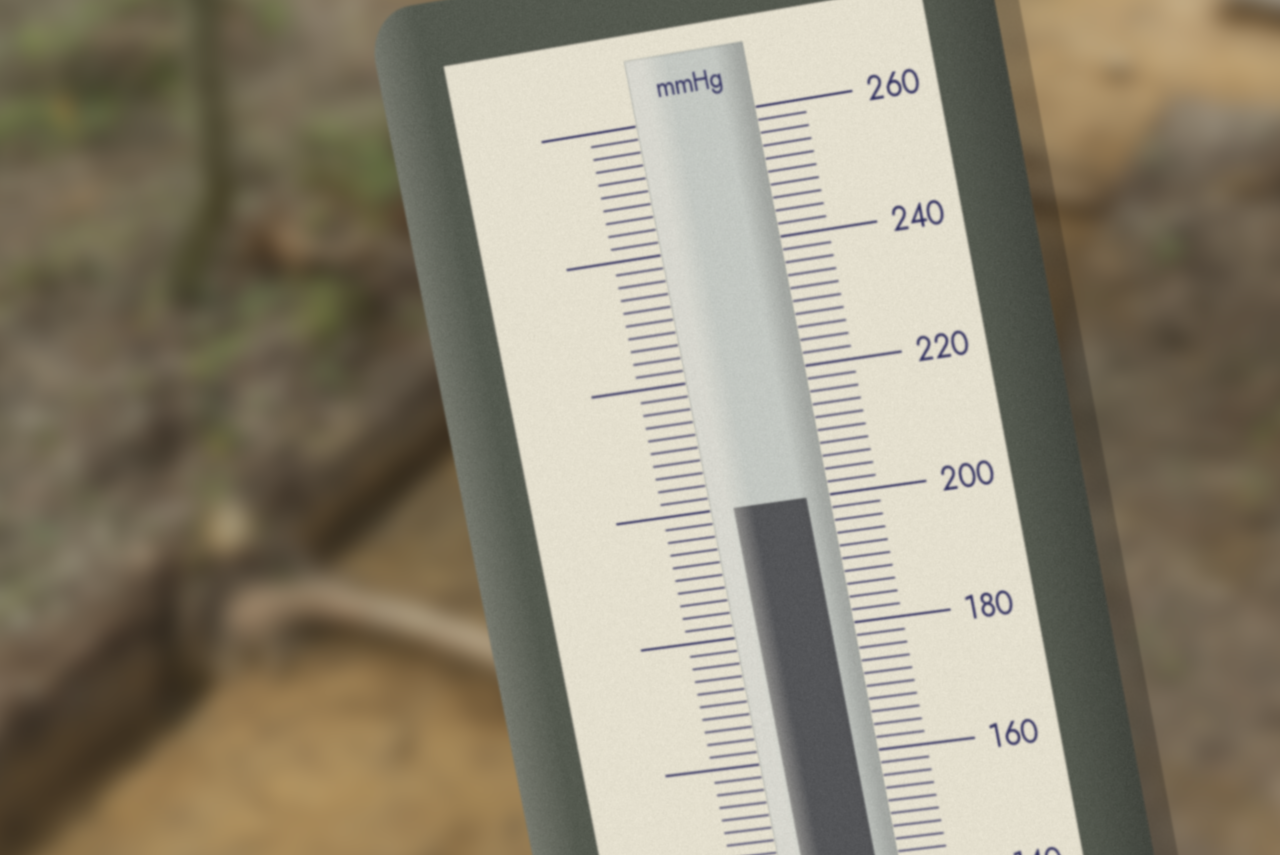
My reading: 200 mmHg
